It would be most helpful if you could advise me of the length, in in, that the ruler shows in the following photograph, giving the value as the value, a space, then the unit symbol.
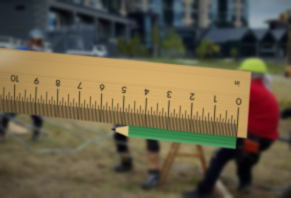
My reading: 5.5 in
